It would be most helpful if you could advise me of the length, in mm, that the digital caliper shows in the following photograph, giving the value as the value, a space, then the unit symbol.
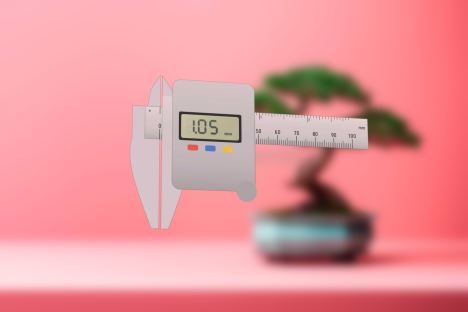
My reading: 1.05 mm
